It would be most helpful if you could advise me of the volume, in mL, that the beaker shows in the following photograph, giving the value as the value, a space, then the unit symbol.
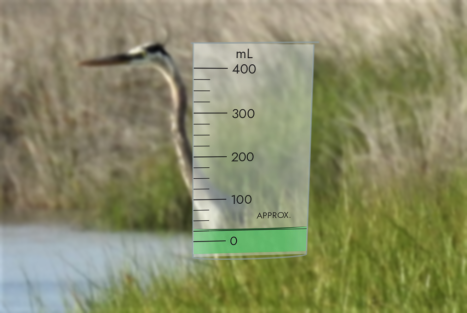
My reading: 25 mL
